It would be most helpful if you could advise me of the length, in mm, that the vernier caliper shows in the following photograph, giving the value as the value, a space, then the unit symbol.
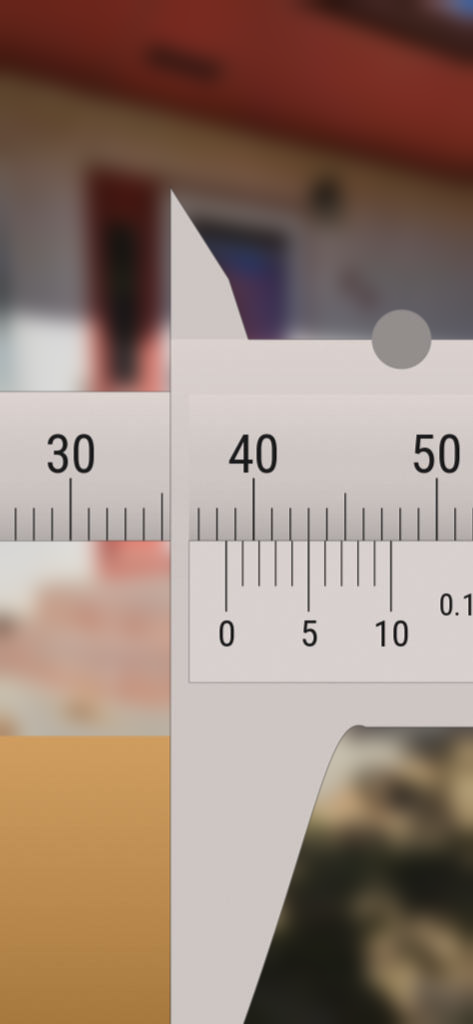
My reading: 38.5 mm
